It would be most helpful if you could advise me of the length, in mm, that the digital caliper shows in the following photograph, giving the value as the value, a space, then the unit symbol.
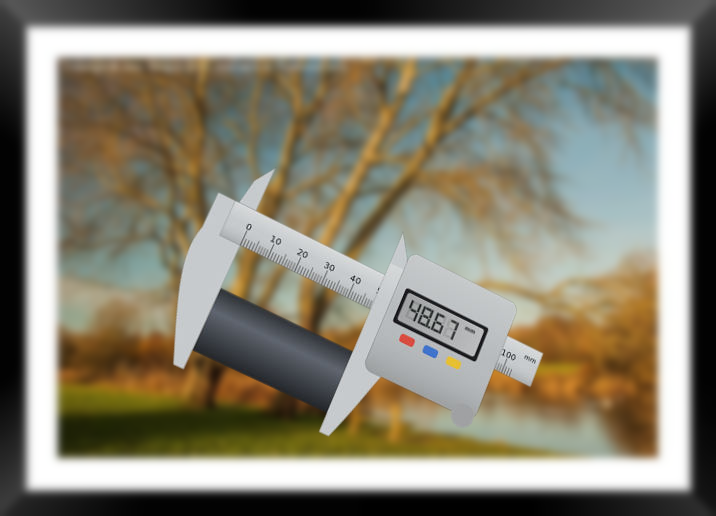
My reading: 48.67 mm
